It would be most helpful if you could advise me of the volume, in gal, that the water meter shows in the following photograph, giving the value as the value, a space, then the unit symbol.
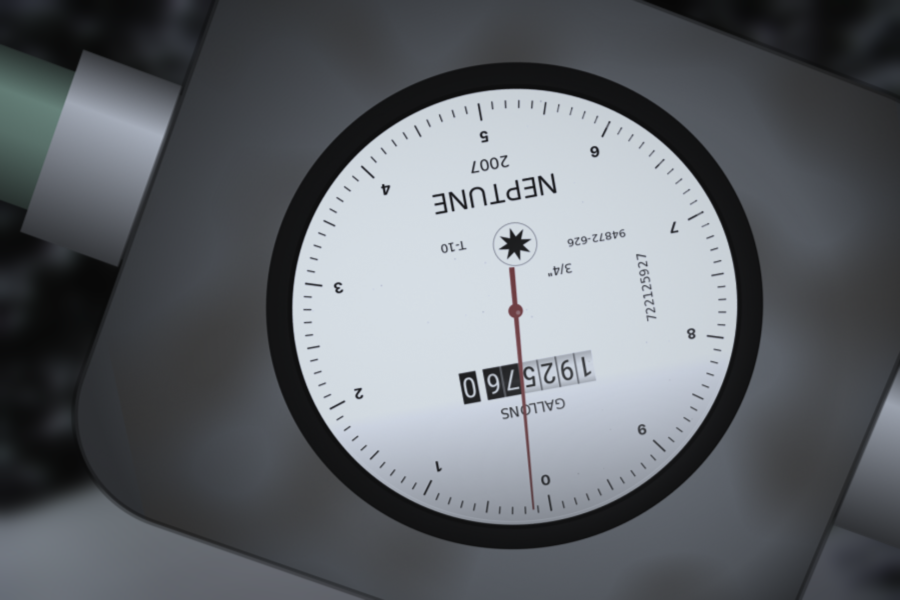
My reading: 1925760.1 gal
